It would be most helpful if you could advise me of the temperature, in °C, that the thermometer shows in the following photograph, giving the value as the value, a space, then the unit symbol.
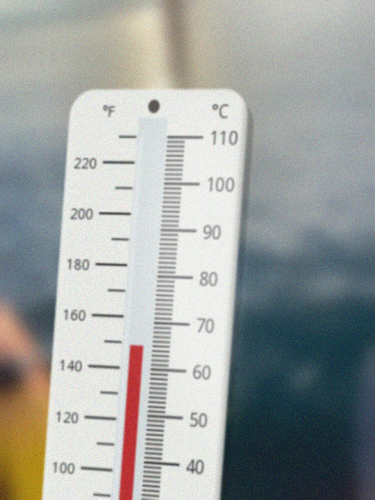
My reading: 65 °C
